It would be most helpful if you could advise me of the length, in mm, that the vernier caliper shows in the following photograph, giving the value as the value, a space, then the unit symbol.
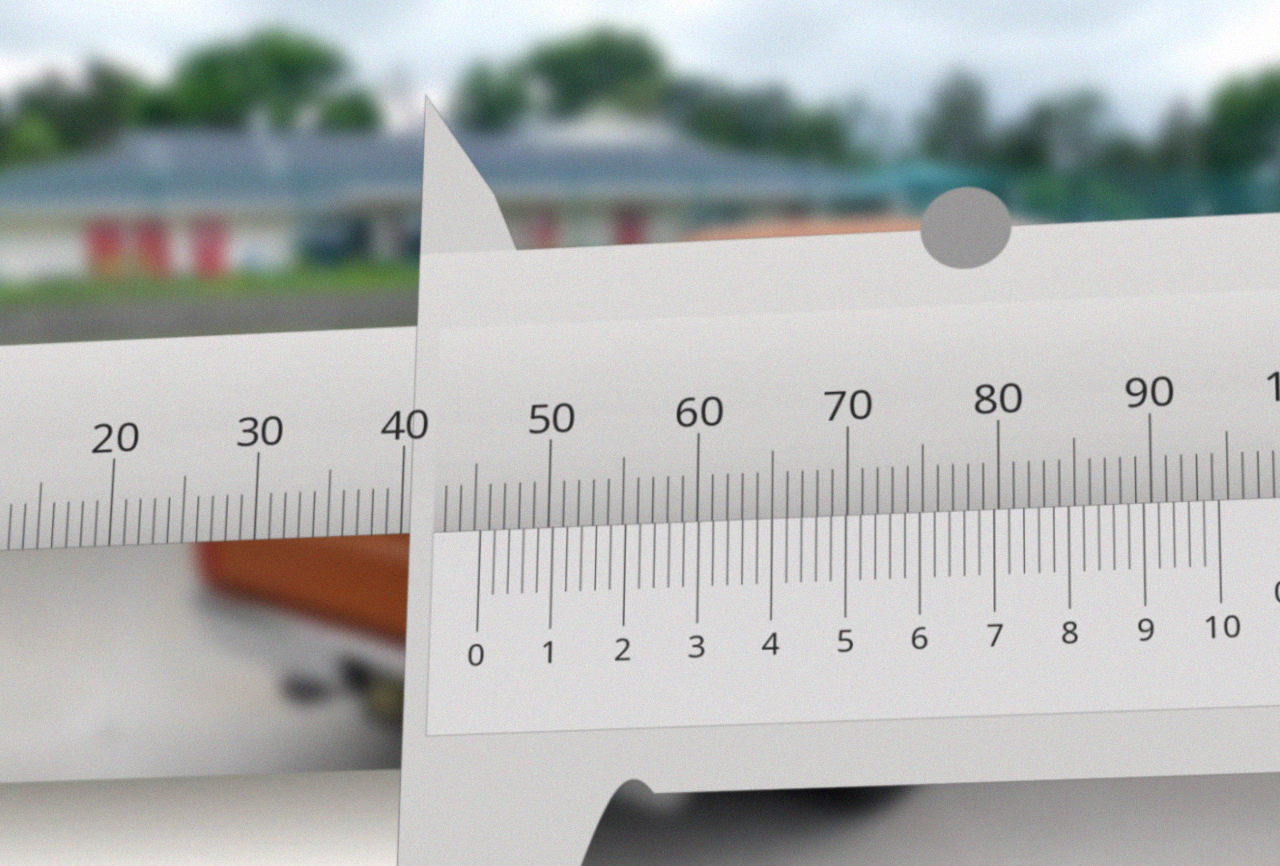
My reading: 45.4 mm
